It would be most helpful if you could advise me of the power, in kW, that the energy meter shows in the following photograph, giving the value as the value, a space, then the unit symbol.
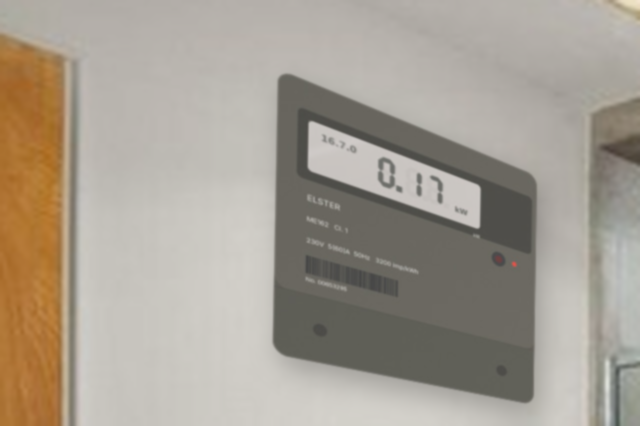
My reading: 0.17 kW
